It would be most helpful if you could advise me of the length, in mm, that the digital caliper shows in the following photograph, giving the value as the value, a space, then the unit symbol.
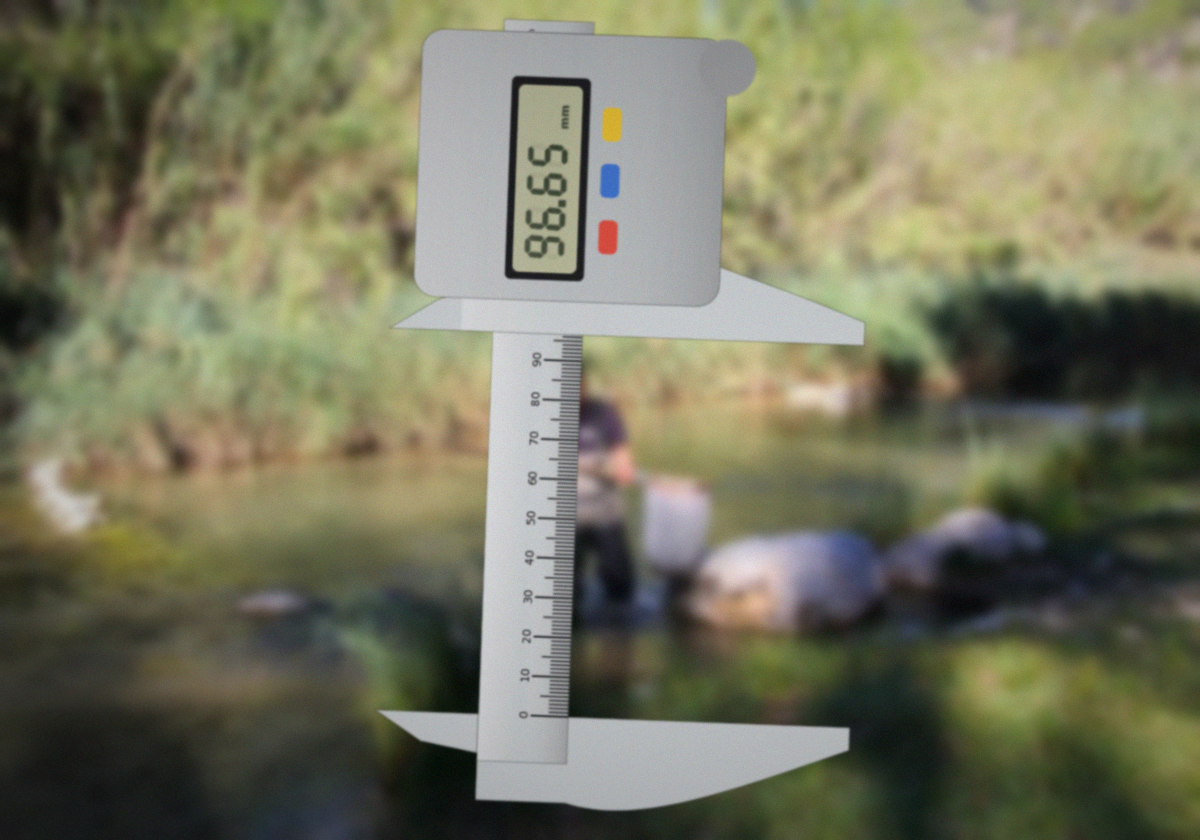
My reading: 96.65 mm
